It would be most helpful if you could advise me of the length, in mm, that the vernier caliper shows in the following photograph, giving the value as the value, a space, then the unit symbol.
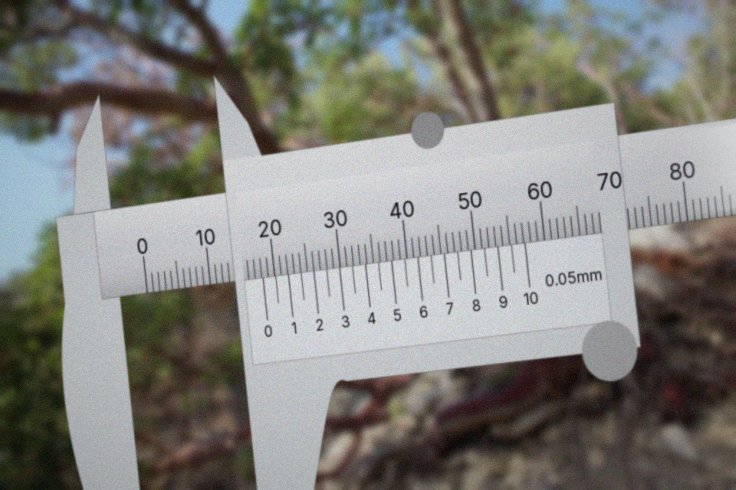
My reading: 18.2 mm
